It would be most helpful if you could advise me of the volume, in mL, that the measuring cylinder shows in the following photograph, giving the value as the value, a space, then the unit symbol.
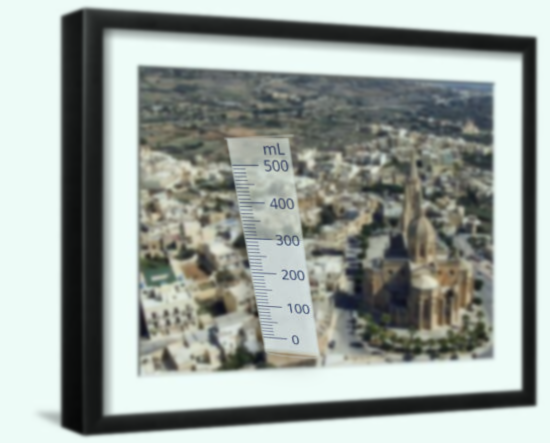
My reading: 300 mL
